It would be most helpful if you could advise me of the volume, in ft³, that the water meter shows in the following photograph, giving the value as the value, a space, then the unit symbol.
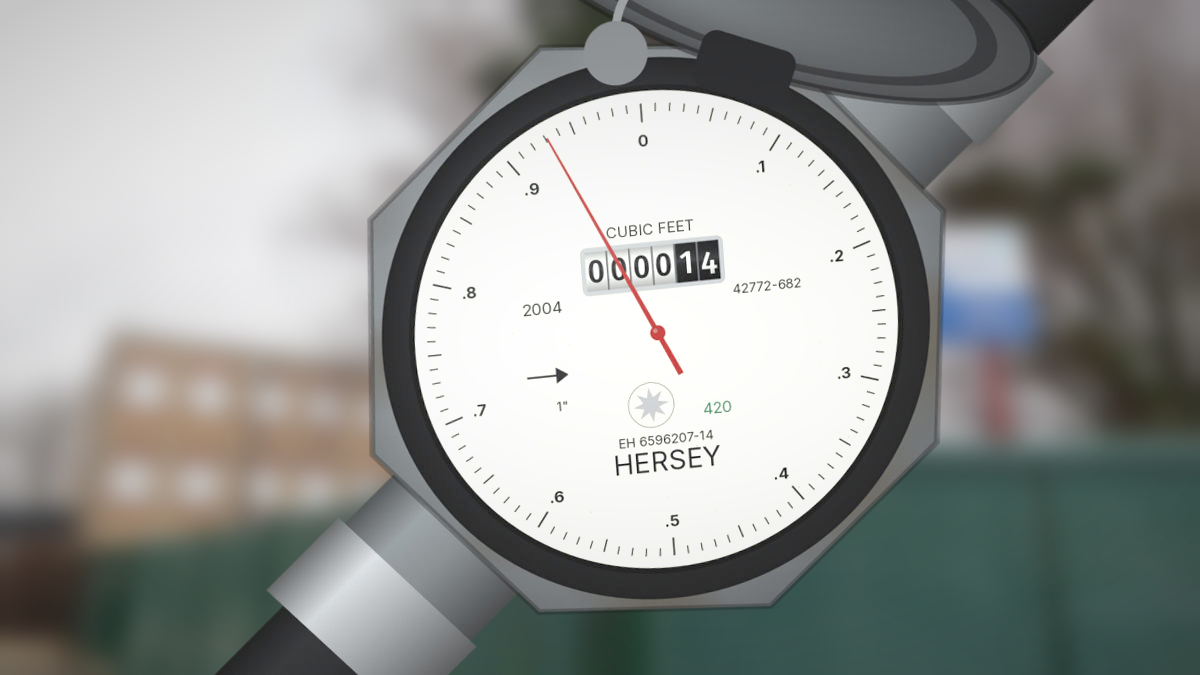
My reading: 13.93 ft³
